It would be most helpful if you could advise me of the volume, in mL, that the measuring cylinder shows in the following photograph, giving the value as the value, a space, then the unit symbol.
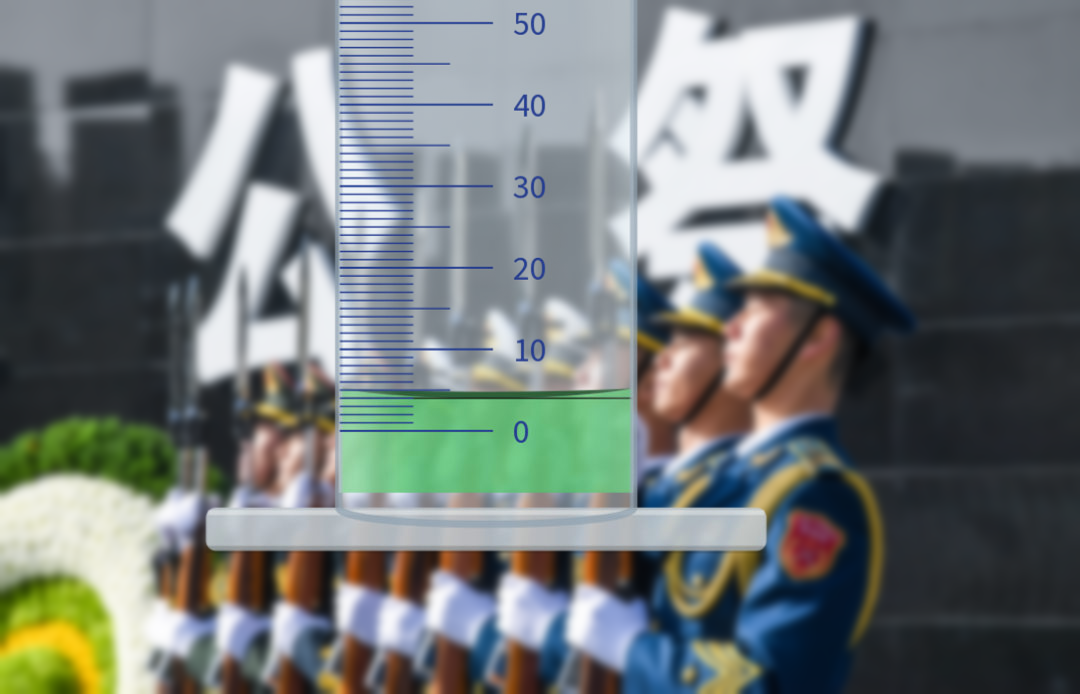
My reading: 4 mL
